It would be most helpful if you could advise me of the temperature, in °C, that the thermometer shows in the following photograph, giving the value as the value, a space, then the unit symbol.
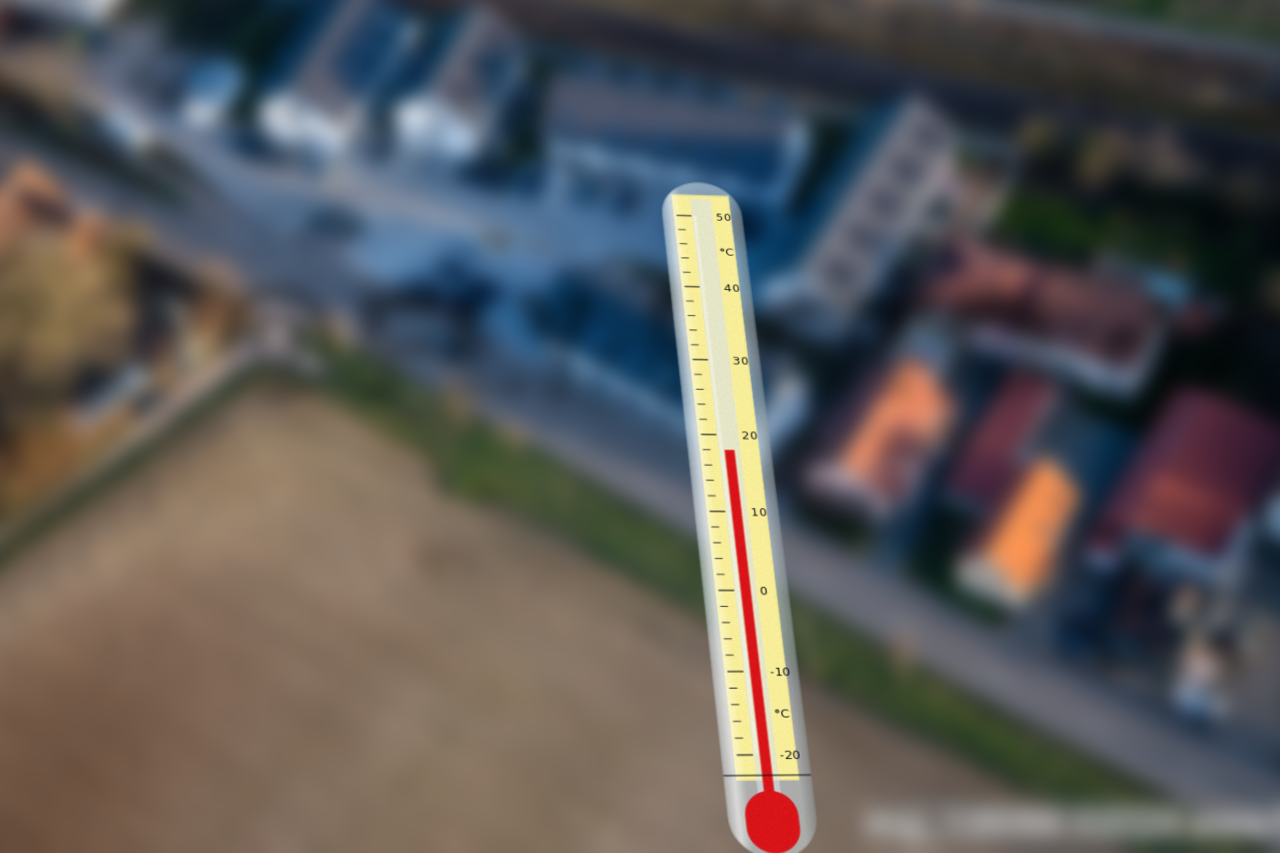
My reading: 18 °C
